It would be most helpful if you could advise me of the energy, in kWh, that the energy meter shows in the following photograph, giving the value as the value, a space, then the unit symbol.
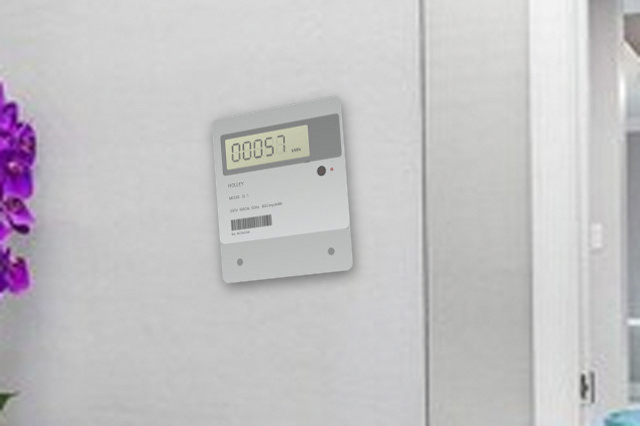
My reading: 57 kWh
